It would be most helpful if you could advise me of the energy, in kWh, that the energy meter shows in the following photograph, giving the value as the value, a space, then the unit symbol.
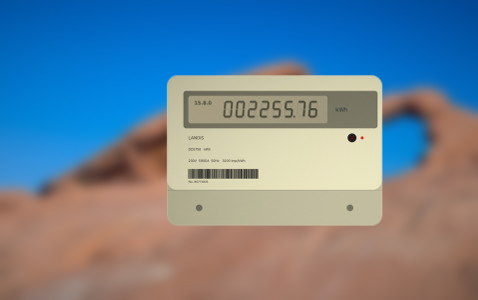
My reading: 2255.76 kWh
